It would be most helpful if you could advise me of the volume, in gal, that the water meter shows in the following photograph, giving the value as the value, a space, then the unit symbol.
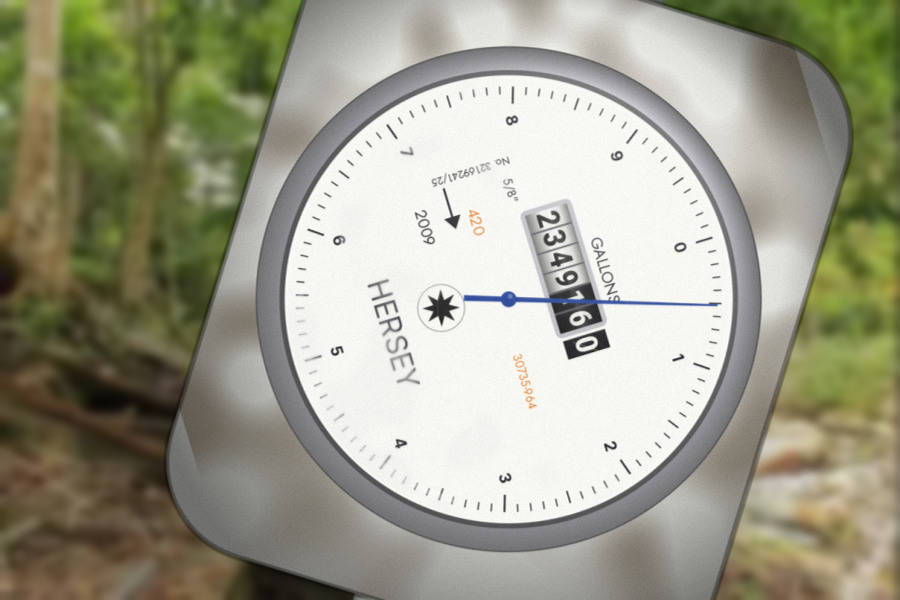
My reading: 2349160.5 gal
